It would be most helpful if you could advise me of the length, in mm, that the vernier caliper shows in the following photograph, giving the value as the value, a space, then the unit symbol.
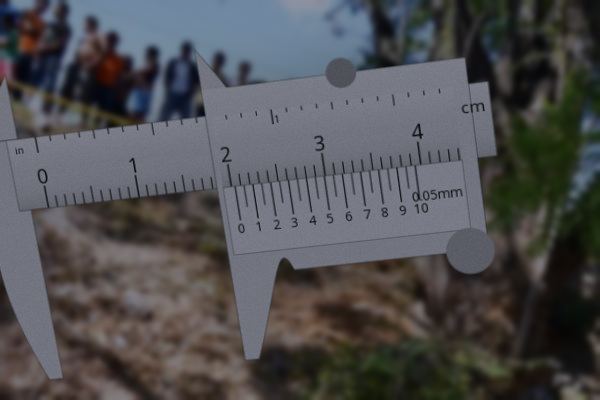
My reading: 20.4 mm
